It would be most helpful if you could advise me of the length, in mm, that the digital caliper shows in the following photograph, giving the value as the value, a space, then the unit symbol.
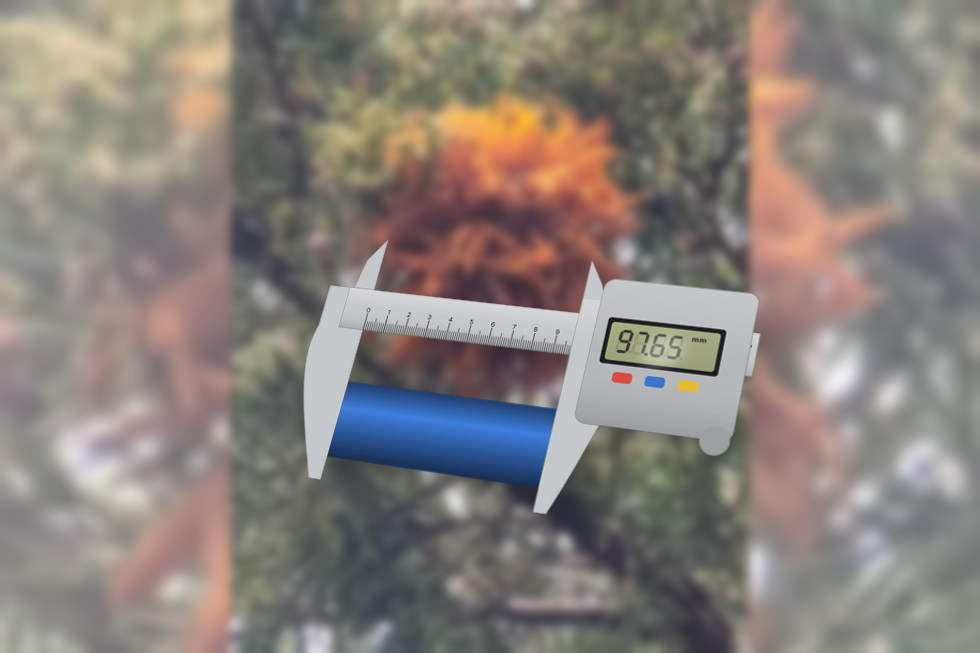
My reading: 97.65 mm
